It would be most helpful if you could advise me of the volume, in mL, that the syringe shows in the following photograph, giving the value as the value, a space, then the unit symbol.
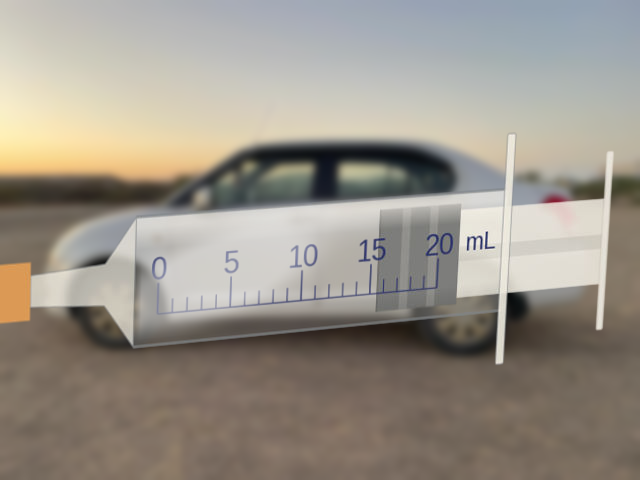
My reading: 15.5 mL
